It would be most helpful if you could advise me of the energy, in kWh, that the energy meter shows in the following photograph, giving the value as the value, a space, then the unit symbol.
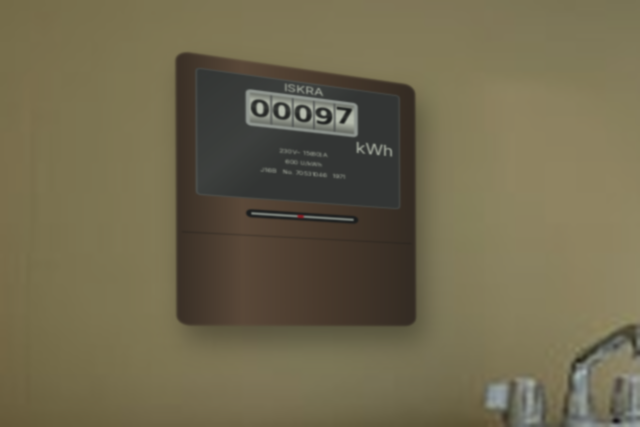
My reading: 97 kWh
